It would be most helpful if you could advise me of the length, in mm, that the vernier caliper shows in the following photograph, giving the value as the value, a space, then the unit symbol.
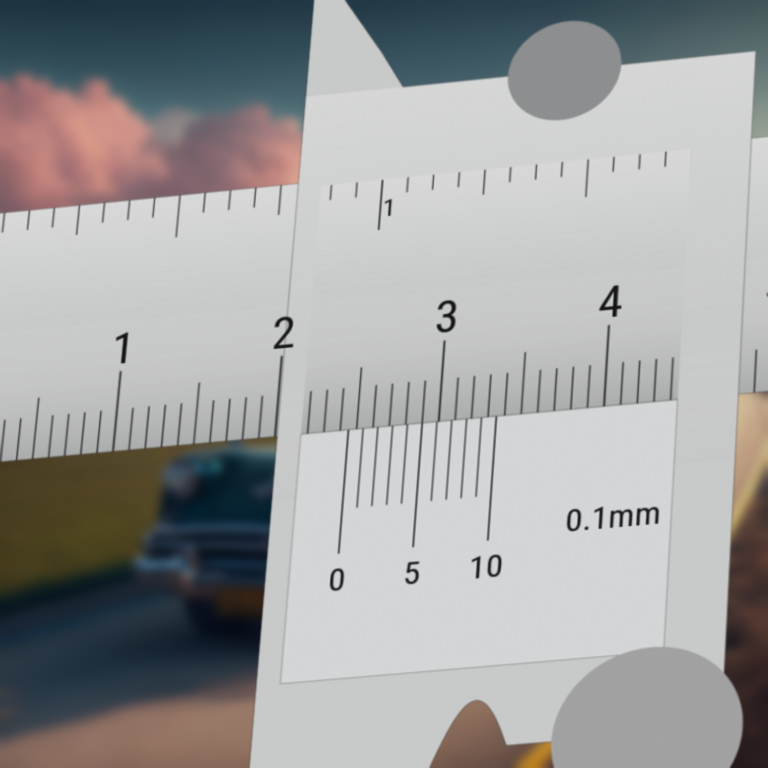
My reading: 24.5 mm
